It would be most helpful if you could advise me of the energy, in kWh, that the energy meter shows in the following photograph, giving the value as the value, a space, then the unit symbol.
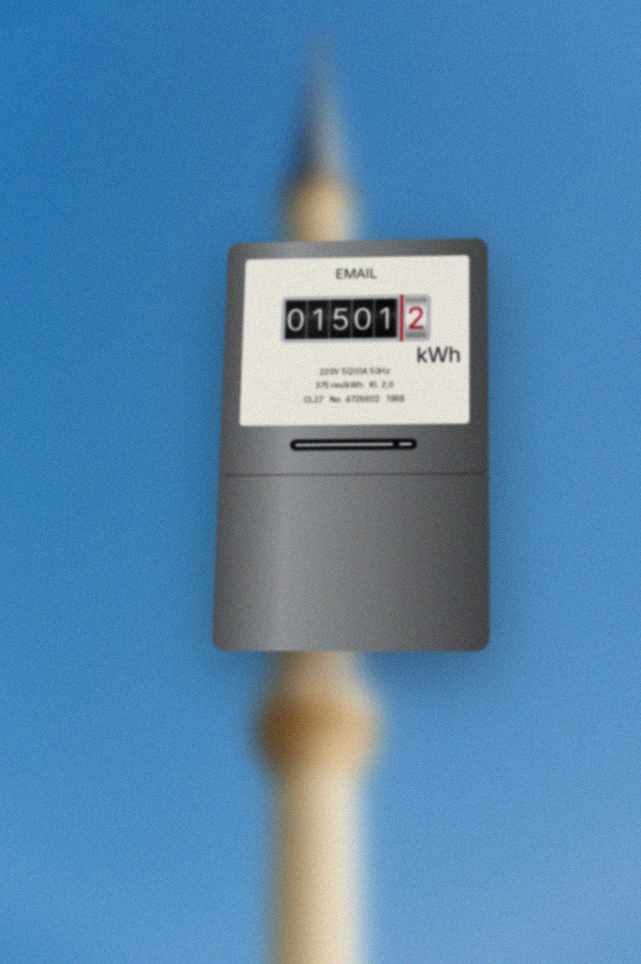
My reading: 1501.2 kWh
